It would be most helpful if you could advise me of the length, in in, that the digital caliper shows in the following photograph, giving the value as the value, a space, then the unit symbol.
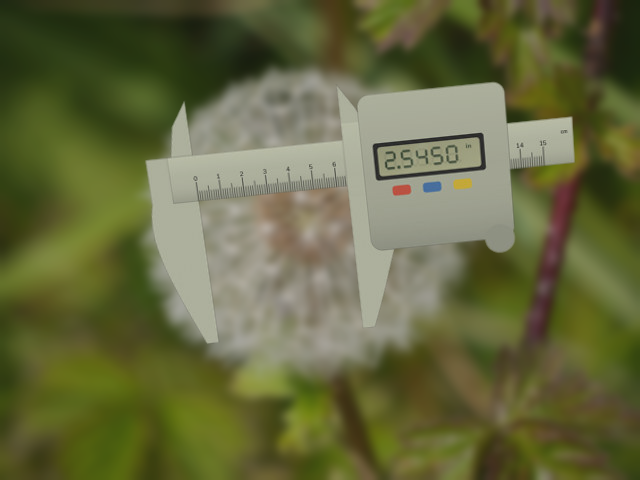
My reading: 2.5450 in
